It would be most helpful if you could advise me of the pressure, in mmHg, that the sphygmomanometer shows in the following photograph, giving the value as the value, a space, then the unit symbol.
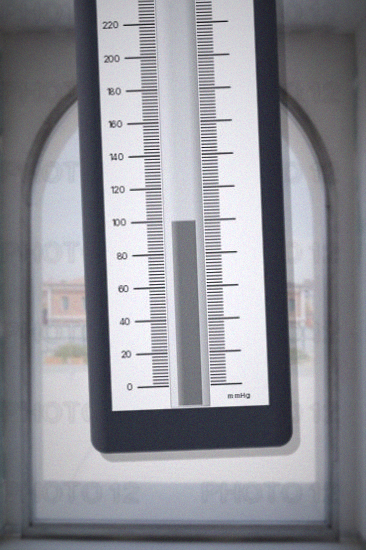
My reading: 100 mmHg
